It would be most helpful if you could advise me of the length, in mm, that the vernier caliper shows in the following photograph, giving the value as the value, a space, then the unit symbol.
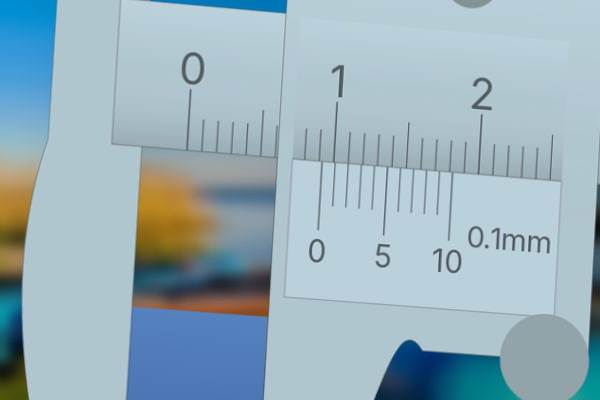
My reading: 9.2 mm
